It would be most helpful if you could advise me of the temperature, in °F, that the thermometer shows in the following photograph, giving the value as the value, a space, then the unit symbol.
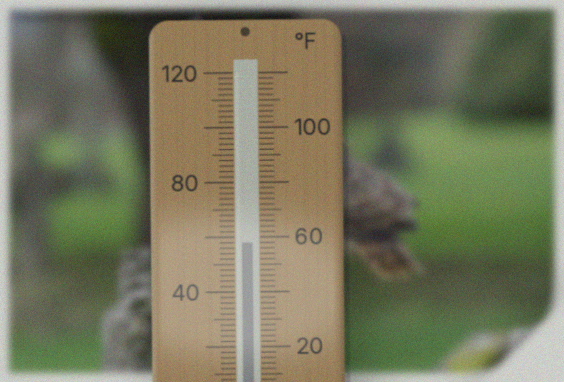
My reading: 58 °F
